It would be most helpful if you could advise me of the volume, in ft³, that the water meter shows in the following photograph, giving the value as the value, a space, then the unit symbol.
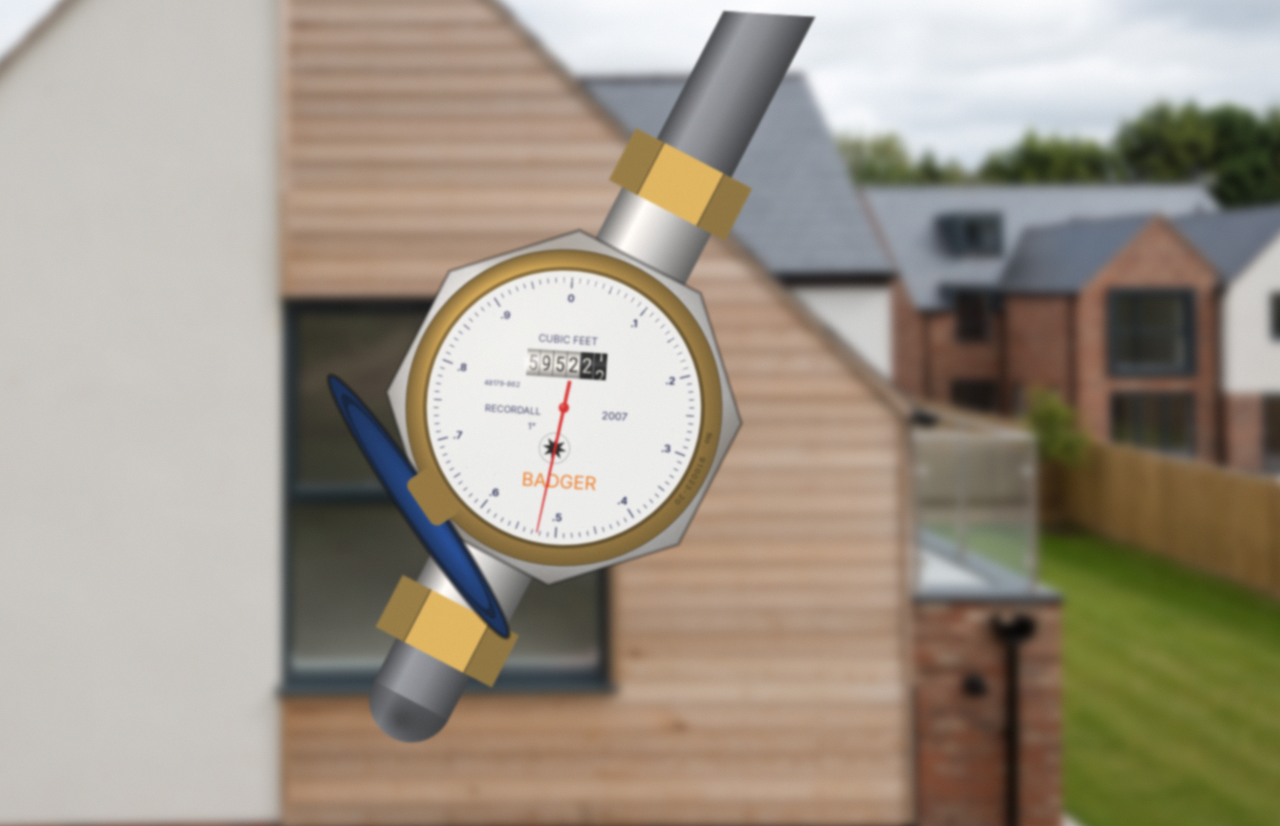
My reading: 595221.52 ft³
